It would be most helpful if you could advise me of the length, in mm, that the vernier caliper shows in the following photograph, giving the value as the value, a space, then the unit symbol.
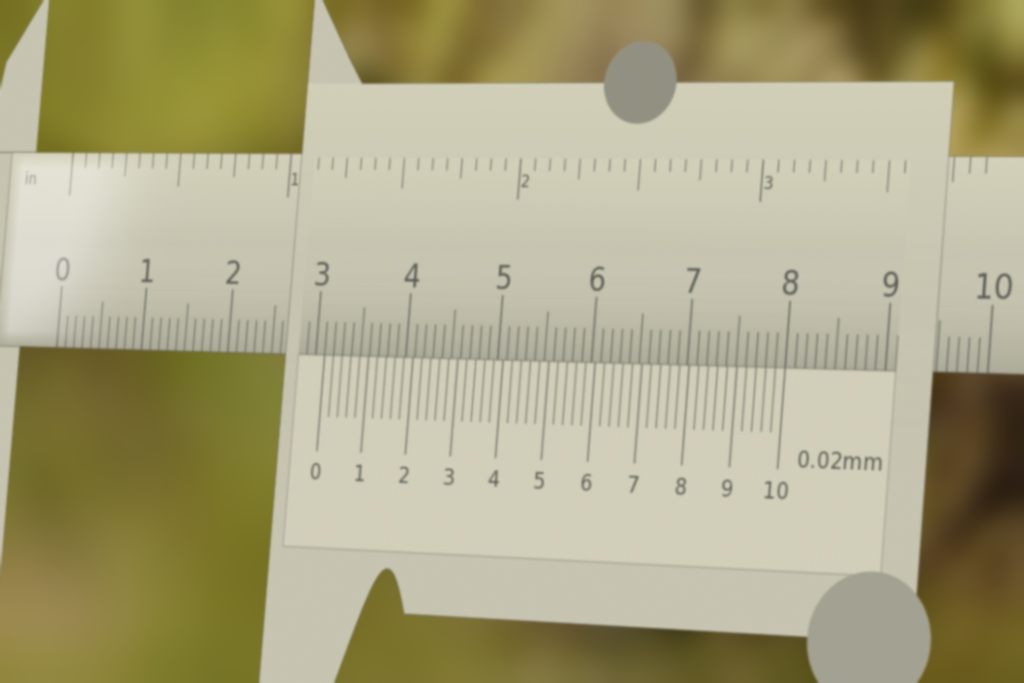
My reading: 31.0 mm
